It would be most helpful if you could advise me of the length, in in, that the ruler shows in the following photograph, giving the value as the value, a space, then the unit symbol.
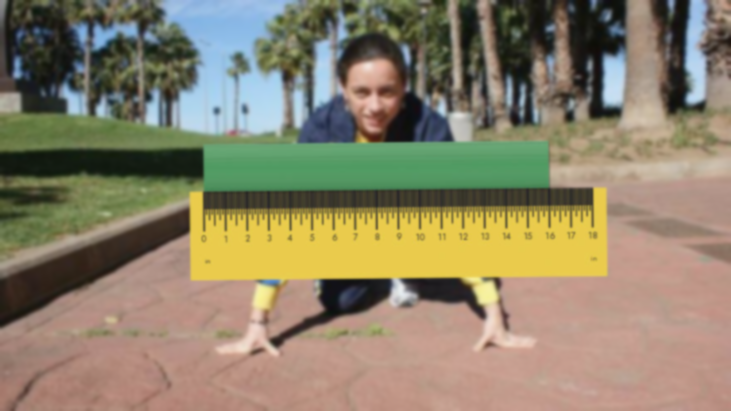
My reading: 16 in
